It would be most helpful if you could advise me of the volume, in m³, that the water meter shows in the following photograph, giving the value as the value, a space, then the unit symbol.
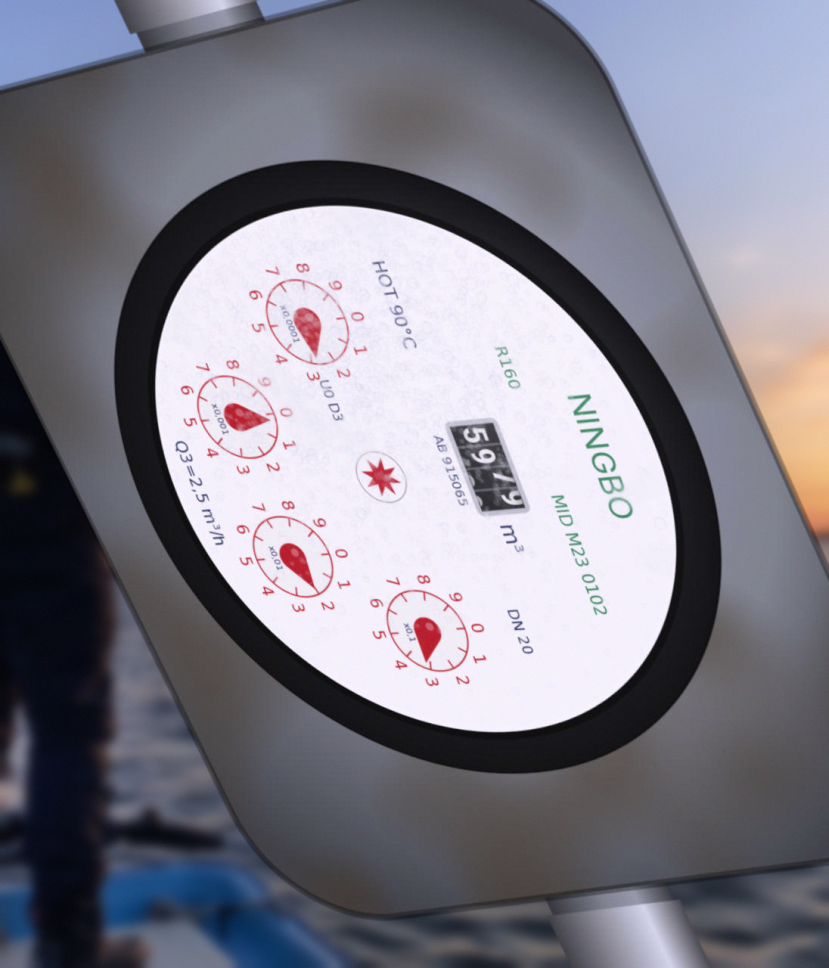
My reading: 5979.3202 m³
